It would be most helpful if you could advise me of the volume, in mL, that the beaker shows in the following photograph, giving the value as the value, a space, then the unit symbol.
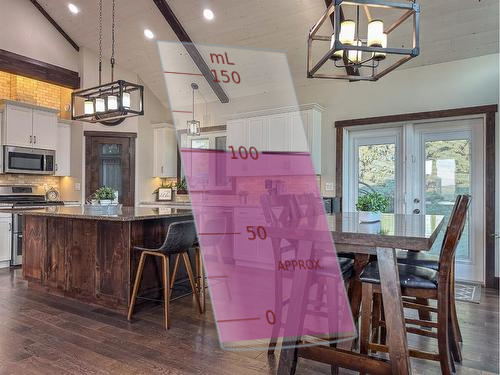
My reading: 100 mL
